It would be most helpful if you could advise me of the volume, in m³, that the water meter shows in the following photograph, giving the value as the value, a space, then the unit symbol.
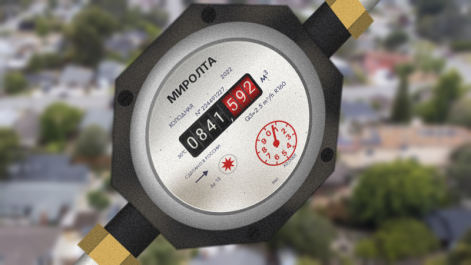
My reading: 841.5920 m³
